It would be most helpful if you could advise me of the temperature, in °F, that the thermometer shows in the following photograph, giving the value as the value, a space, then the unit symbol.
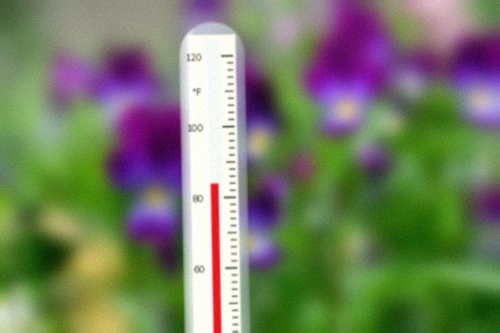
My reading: 84 °F
